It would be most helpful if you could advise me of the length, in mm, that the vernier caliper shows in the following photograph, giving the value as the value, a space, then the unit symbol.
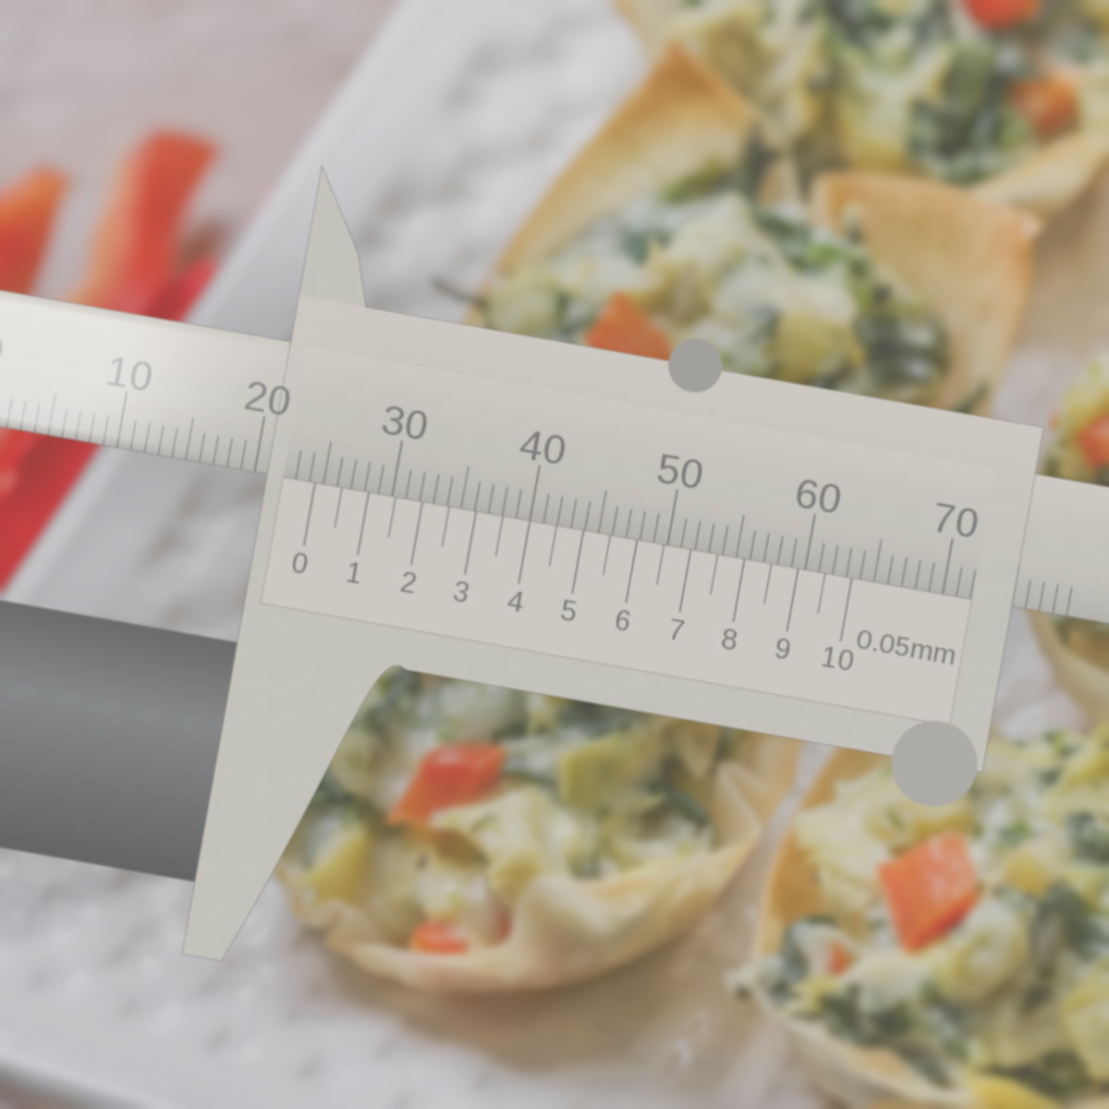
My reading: 24.4 mm
